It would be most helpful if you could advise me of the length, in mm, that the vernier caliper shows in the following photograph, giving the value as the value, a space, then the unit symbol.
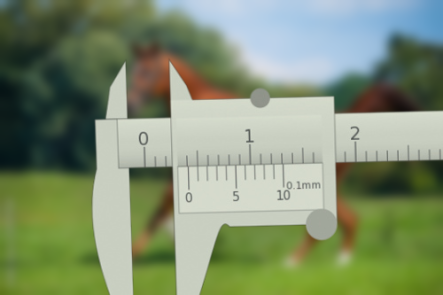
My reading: 4.1 mm
